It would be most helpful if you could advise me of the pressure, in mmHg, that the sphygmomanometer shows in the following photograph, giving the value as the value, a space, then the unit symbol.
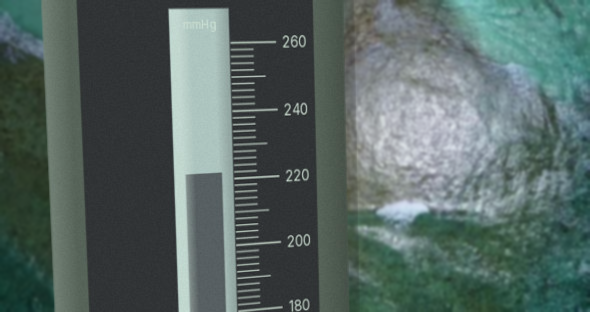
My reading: 222 mmHg
